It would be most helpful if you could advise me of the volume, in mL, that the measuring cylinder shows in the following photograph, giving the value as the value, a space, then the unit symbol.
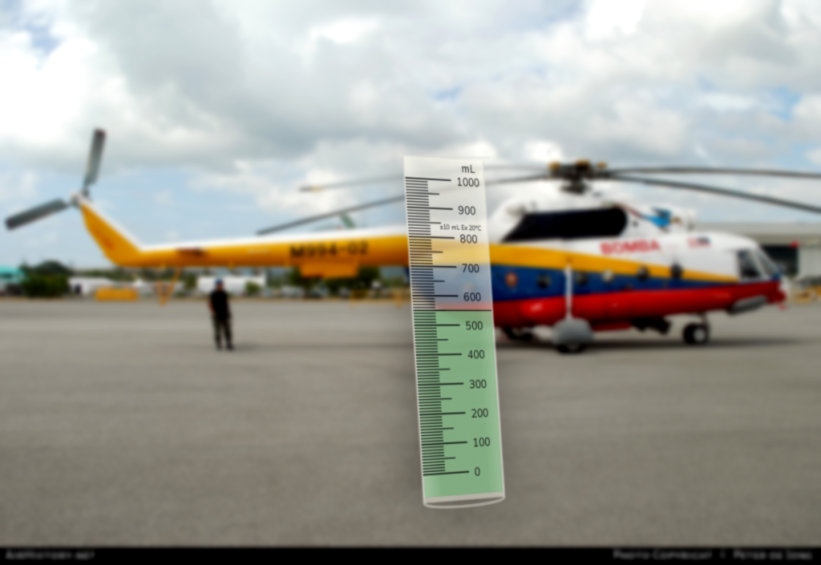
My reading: 550 mL
